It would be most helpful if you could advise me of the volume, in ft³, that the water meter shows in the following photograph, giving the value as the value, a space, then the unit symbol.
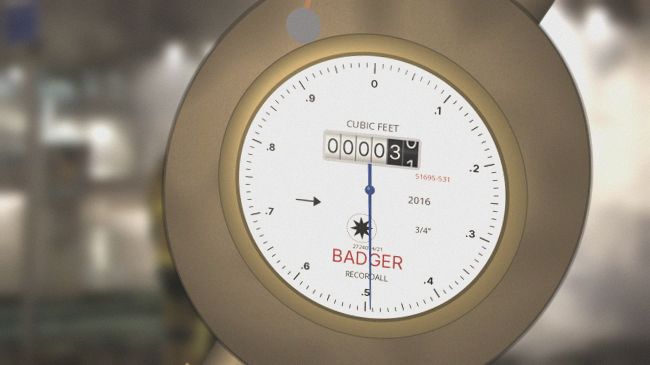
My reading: 30.49 ft³
